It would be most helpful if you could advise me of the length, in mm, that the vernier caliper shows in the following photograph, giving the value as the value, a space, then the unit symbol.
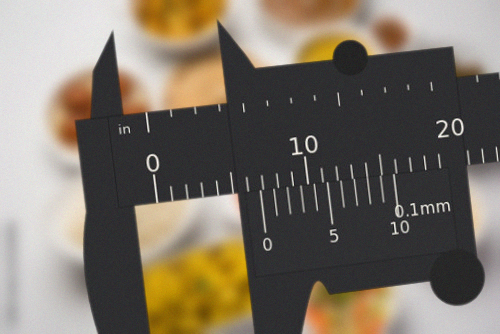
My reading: 6.8 mm
